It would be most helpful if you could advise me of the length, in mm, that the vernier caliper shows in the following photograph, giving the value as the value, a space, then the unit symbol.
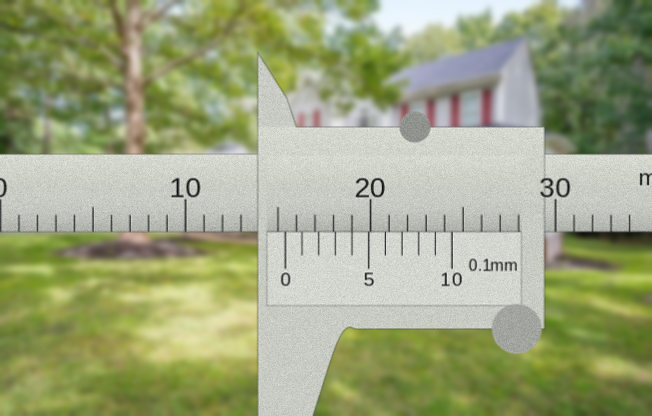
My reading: 15.4 mm
